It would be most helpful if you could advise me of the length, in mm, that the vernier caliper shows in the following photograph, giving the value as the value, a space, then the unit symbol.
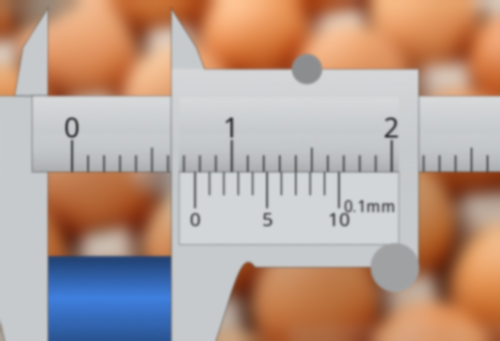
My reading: 7.7 mm
